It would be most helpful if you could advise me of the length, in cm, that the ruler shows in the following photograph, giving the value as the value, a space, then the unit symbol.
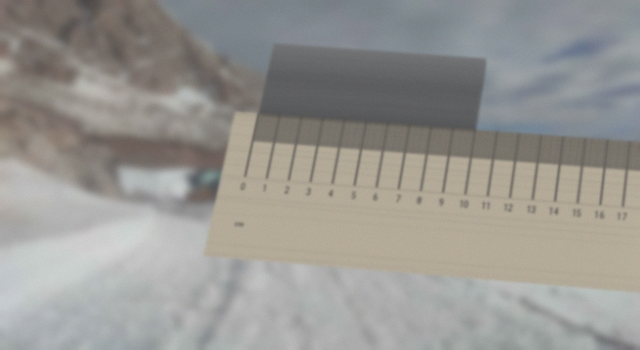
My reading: 10 cm
